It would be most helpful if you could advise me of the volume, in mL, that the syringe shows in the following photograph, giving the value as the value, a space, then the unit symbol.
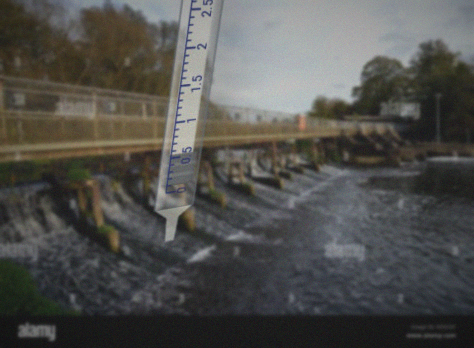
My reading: 0.1 mL
